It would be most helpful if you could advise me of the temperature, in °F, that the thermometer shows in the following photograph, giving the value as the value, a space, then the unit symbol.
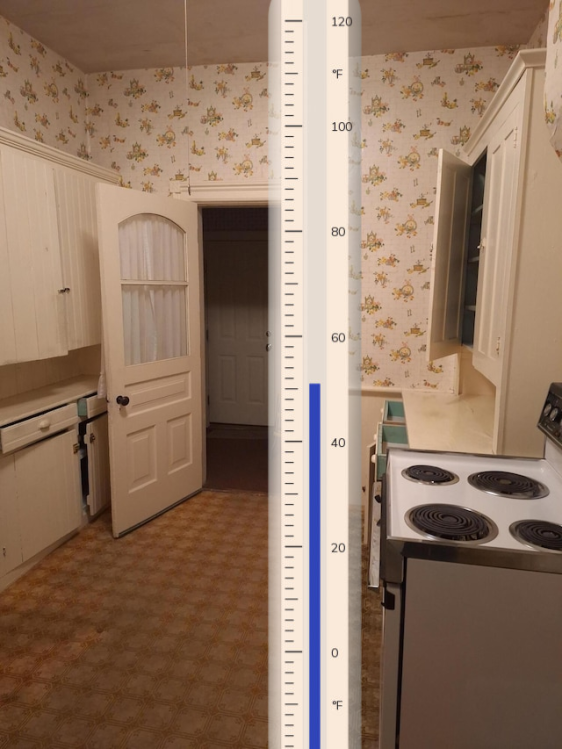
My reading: 51 °F
